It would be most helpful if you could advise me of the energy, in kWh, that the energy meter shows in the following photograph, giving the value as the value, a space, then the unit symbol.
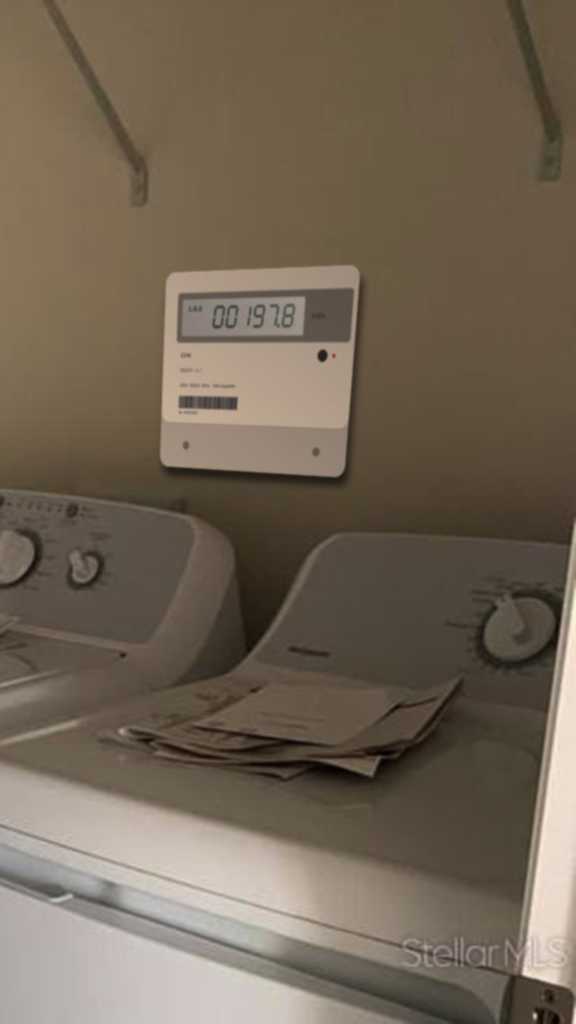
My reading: 197.8 kWh
